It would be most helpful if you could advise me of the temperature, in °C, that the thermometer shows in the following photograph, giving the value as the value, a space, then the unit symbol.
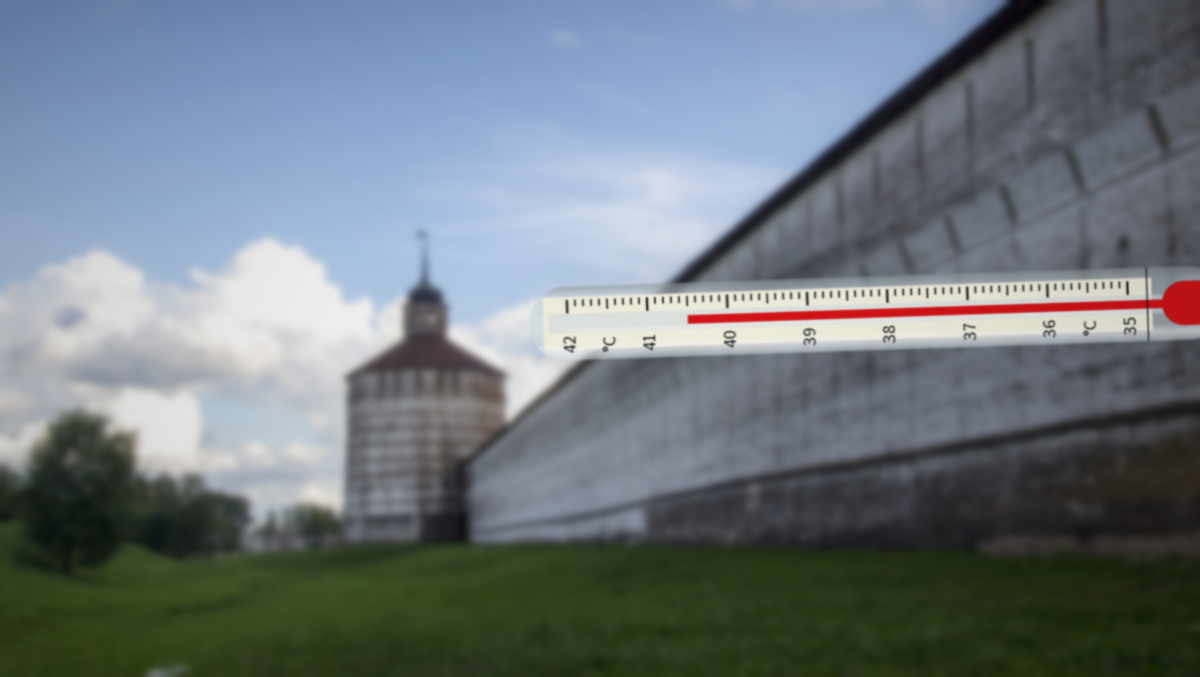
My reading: 40.5 °C
